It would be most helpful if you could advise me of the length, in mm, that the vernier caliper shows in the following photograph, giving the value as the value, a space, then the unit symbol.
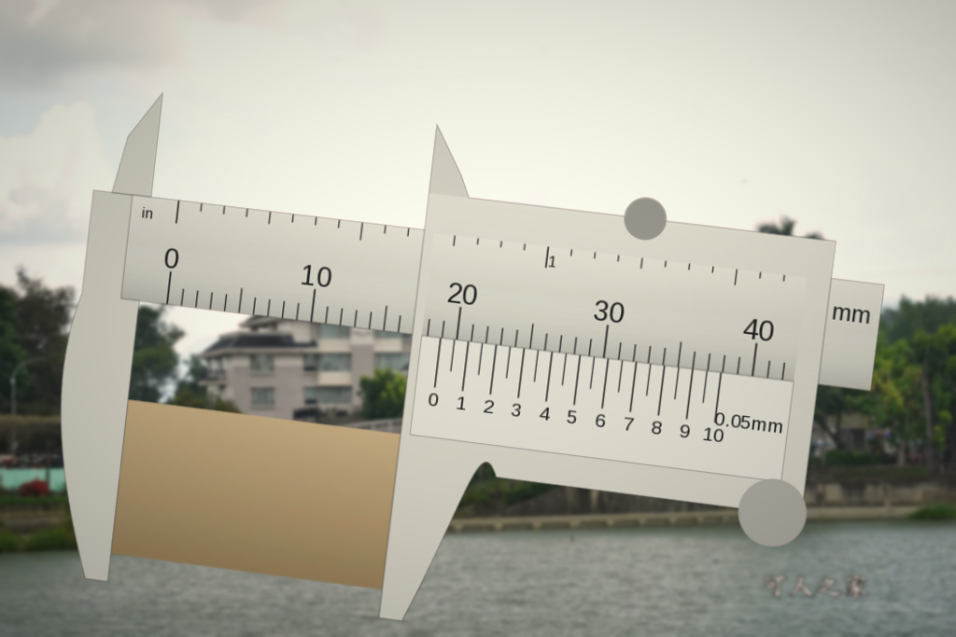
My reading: 18.9 mm
